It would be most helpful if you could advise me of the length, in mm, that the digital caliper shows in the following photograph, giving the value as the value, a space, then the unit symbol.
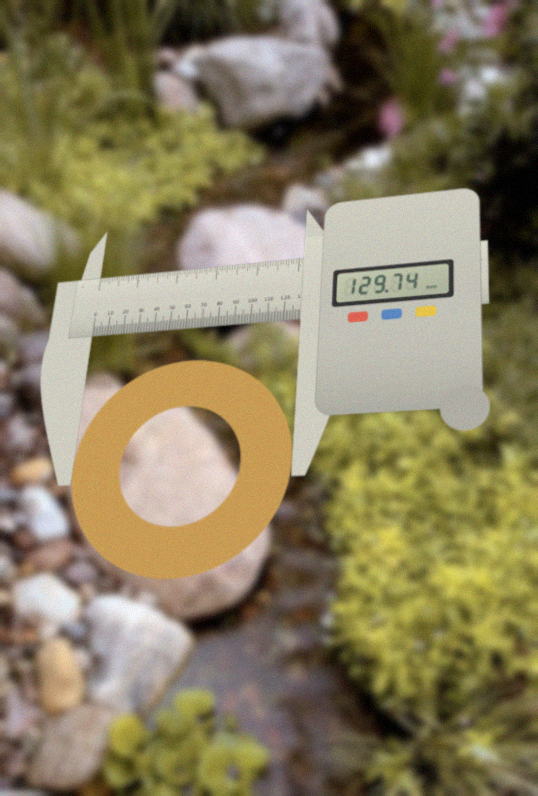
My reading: 129.74 mm
